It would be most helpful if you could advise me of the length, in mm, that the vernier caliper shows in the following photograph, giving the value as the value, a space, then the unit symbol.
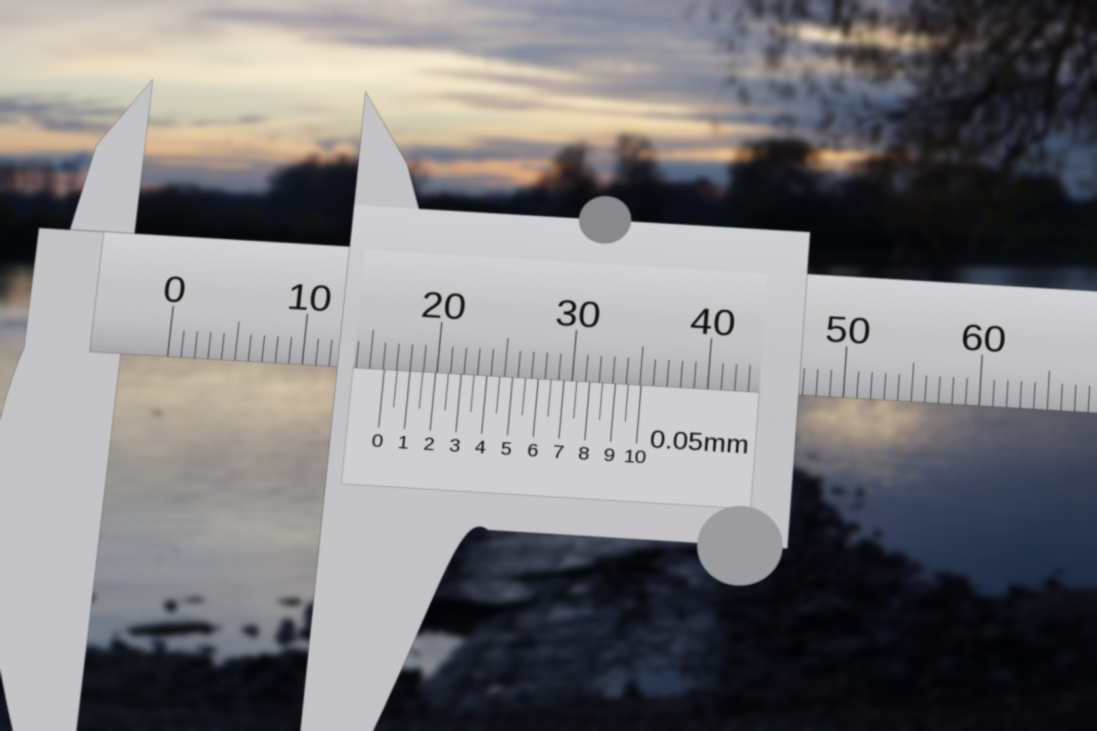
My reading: 16.1 mm
